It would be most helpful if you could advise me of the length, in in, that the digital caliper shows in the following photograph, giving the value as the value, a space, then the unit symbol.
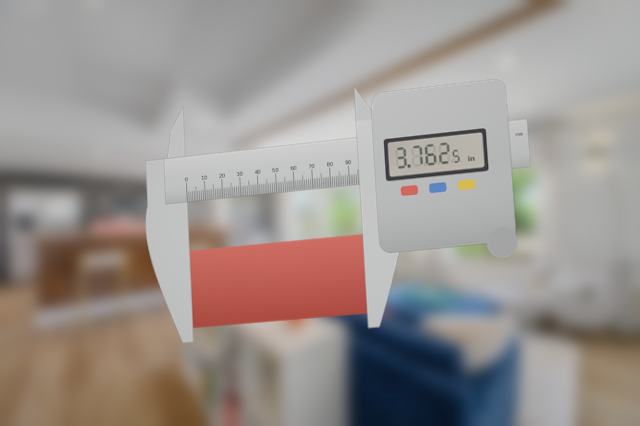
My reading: 3.7625 in
